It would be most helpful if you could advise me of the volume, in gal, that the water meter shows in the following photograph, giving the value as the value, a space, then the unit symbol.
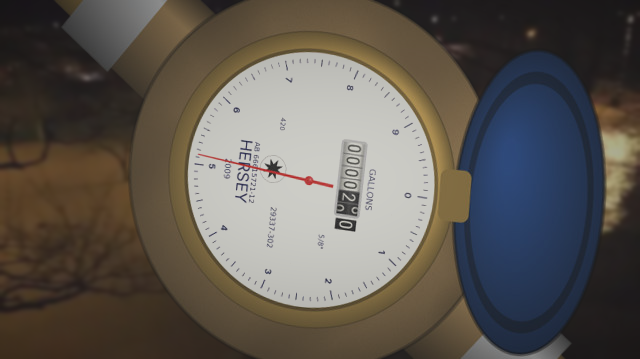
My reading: 285.1 gal
